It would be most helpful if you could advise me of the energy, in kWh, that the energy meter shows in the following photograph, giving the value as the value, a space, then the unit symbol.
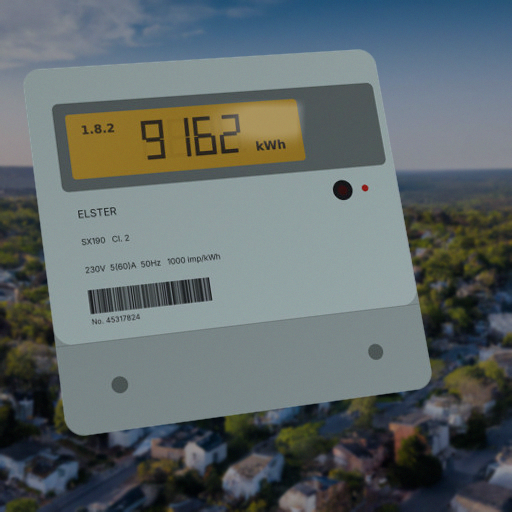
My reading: 9162 kWh
